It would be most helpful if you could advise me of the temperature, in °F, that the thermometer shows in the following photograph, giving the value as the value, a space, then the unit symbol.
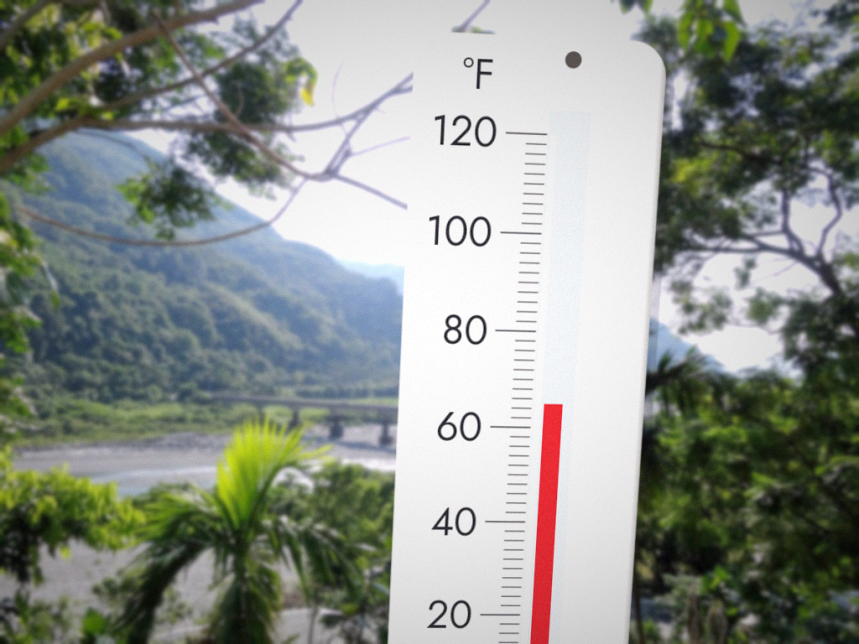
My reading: 65 °F
